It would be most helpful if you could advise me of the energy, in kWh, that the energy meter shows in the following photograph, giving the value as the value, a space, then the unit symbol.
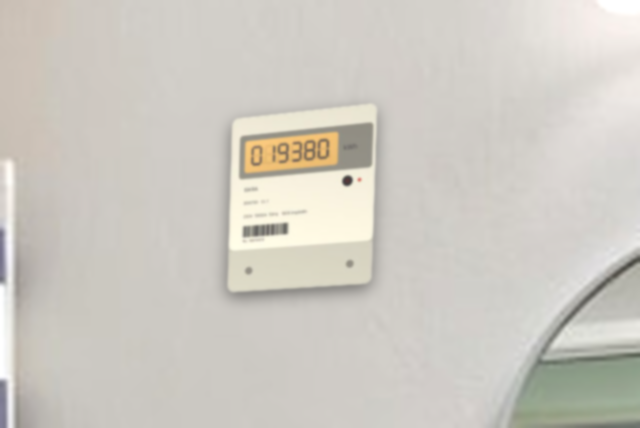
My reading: 19380 kWh
